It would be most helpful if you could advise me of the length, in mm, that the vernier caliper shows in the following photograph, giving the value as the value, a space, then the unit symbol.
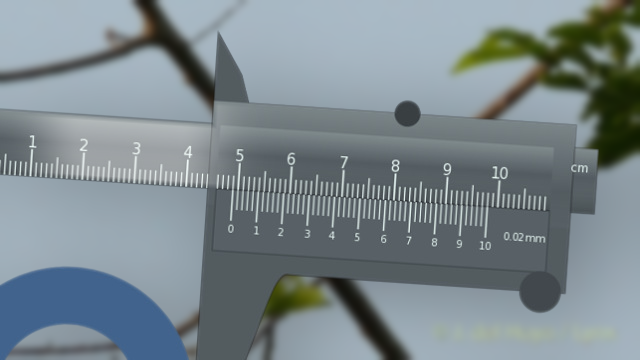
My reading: 49.0 mm
